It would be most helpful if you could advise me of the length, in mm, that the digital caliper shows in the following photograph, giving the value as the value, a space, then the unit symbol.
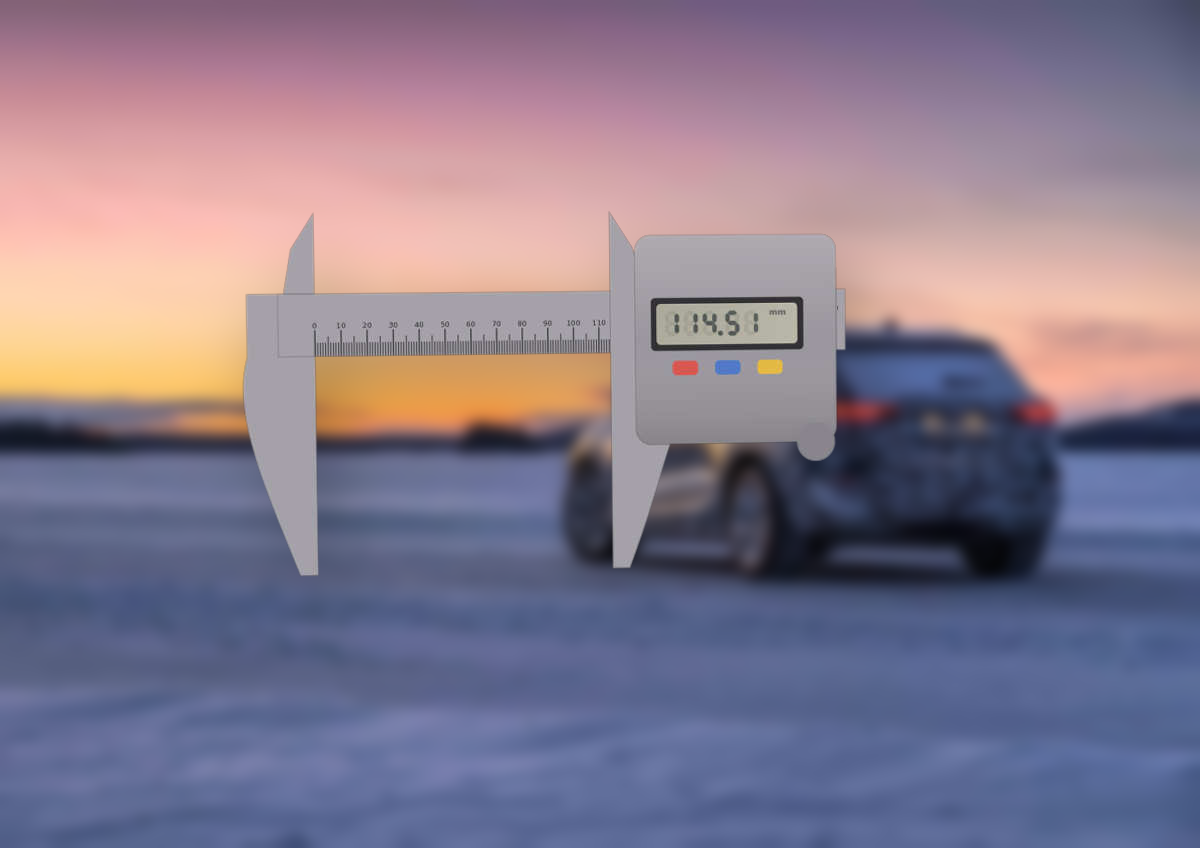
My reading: 114.51 mm
